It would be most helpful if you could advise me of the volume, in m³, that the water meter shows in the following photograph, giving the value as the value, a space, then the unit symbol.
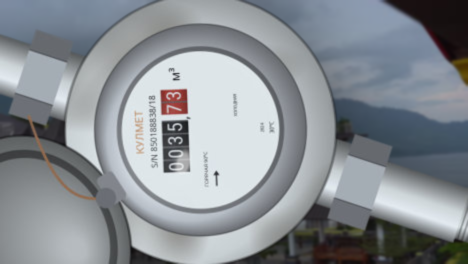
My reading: 35.73 m³
